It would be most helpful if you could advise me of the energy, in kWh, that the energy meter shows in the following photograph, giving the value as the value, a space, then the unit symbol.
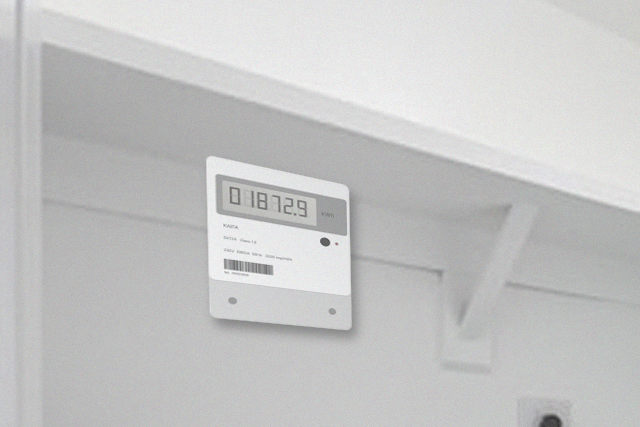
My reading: 1872.9 kWh
